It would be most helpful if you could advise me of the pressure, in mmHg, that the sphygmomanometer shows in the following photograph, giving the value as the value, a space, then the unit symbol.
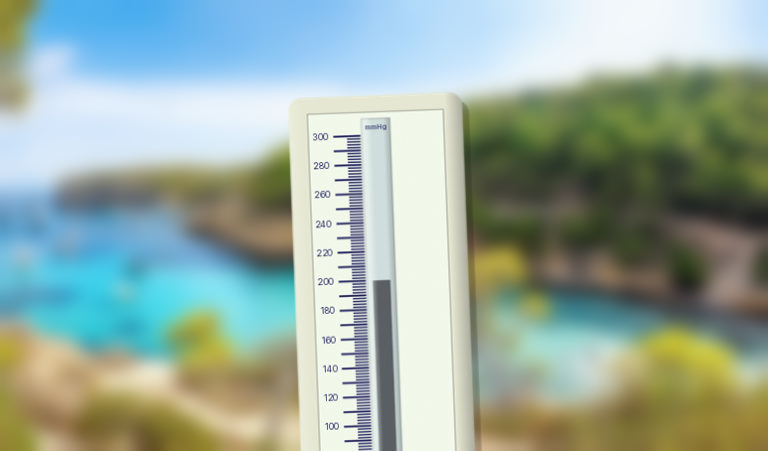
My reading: 200 mmHg
